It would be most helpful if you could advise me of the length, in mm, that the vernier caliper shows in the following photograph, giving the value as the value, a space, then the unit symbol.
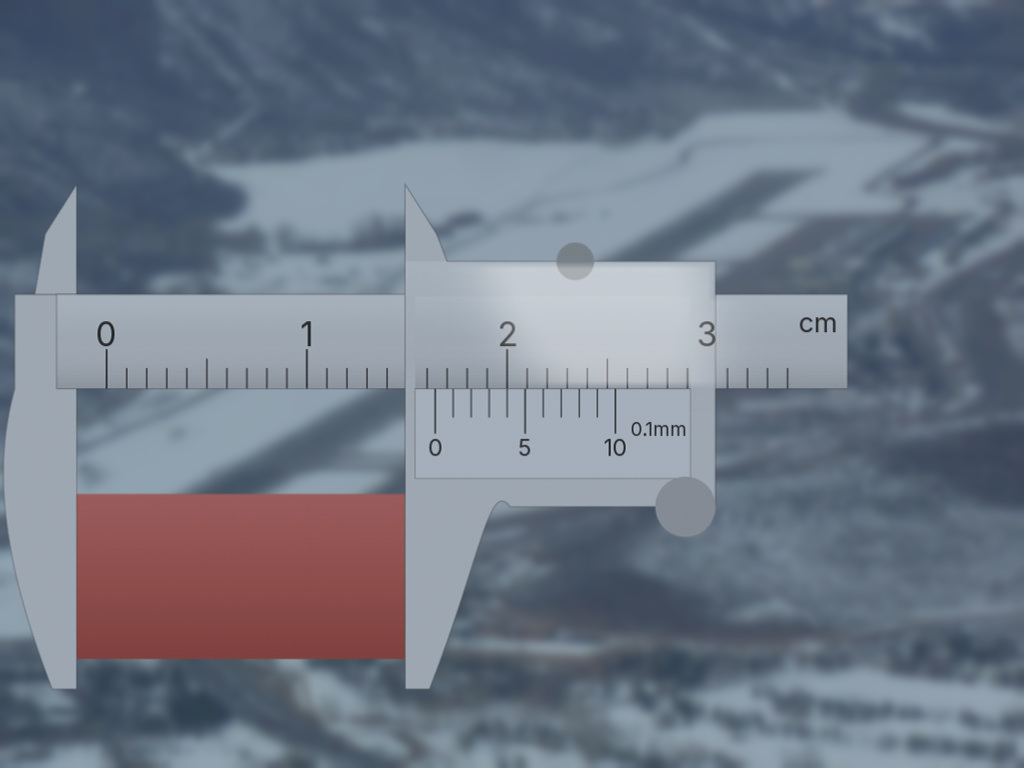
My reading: 16.4 mm
